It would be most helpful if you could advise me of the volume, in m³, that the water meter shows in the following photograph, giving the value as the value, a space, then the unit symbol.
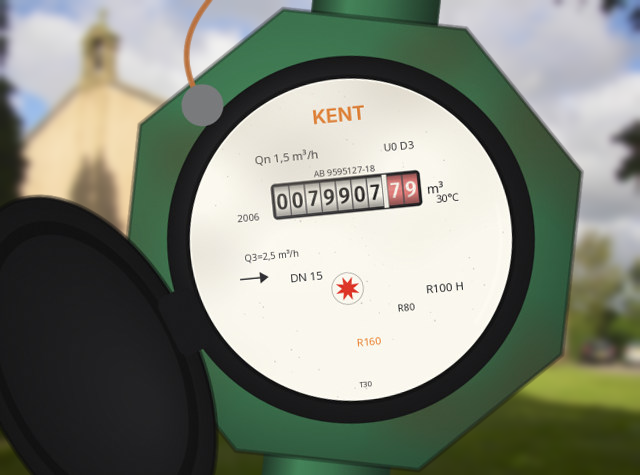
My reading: 79907.79 m³
